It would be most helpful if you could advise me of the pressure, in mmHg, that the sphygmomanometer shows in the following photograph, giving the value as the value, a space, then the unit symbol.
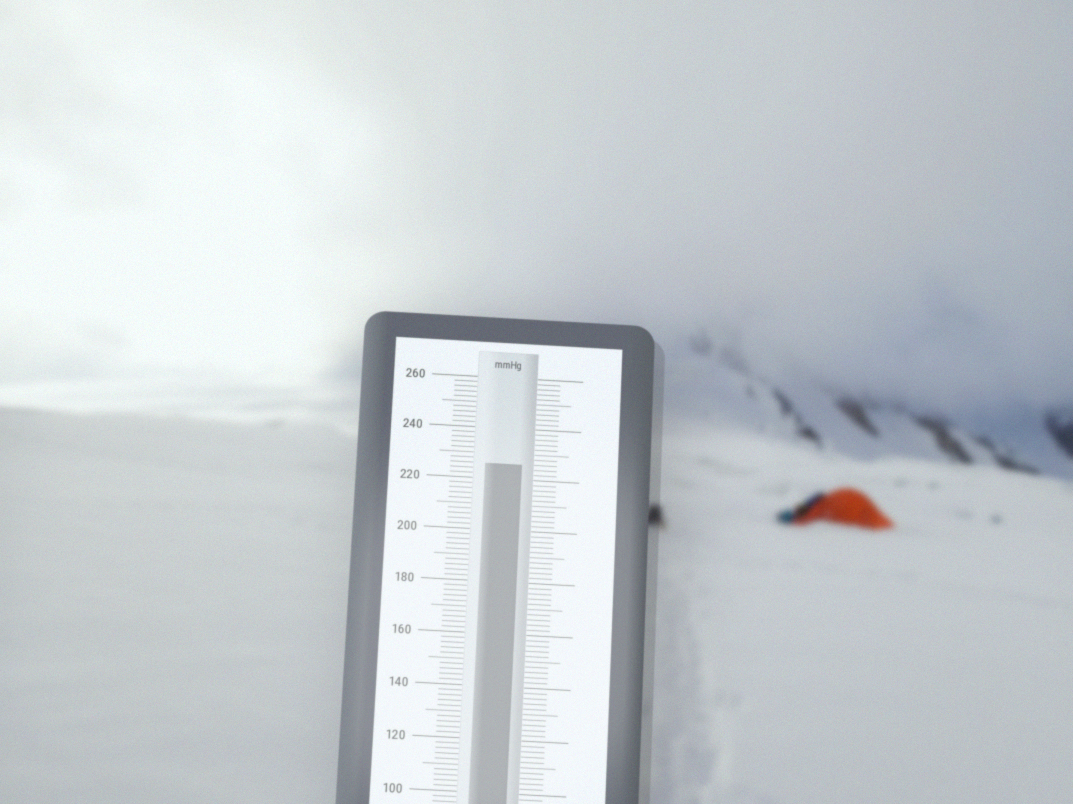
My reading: 226 mmHg
